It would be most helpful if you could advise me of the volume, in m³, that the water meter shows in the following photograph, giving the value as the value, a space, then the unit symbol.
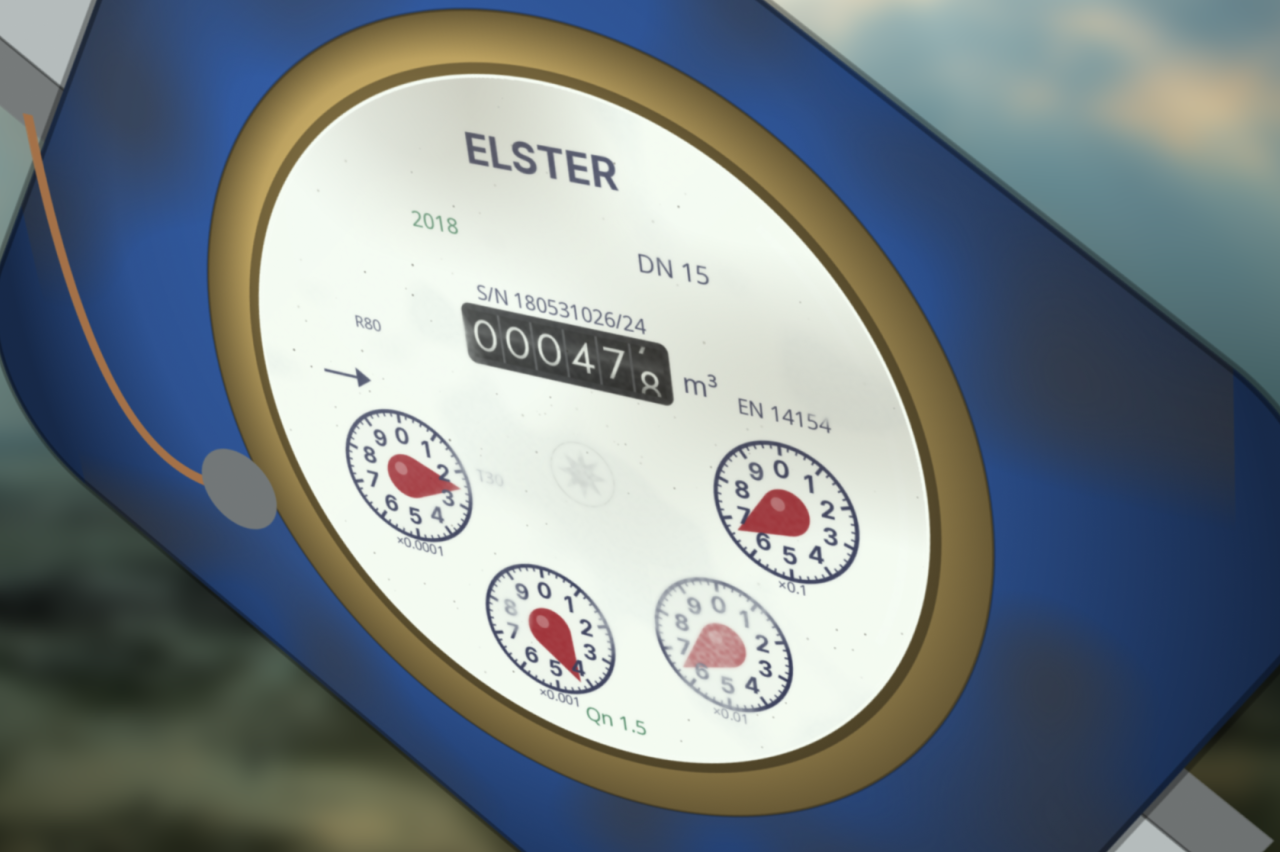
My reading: 477.6642 m³
